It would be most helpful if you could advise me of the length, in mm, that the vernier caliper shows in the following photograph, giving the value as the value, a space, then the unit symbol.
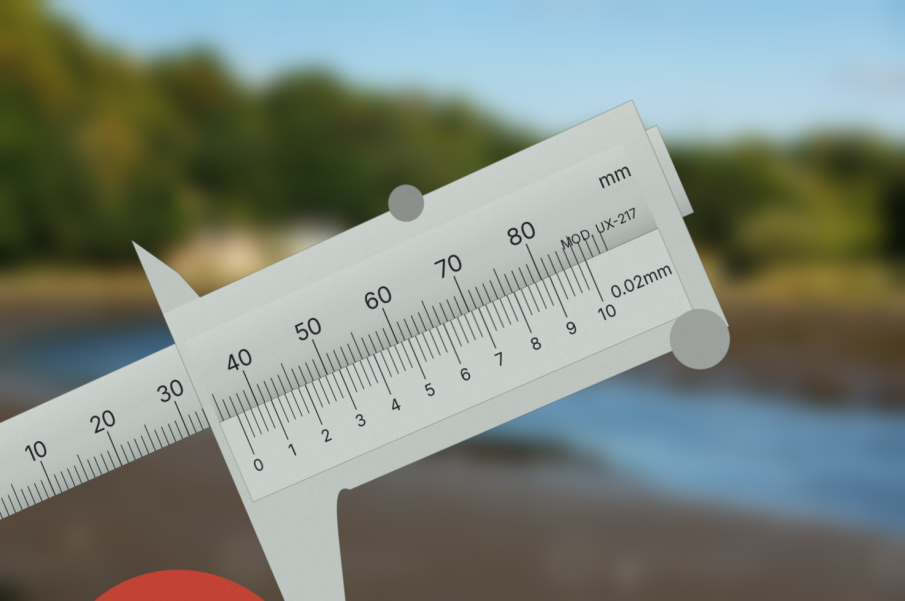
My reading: 37.0 mm
